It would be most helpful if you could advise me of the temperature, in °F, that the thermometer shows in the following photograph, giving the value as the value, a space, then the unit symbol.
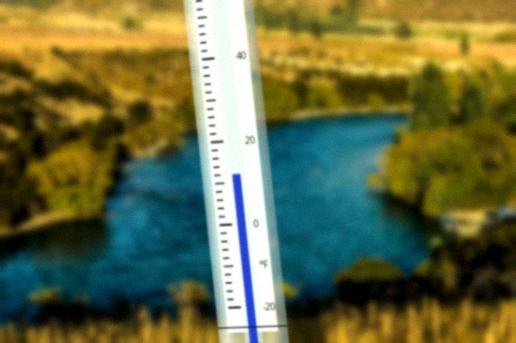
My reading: 12 °F
